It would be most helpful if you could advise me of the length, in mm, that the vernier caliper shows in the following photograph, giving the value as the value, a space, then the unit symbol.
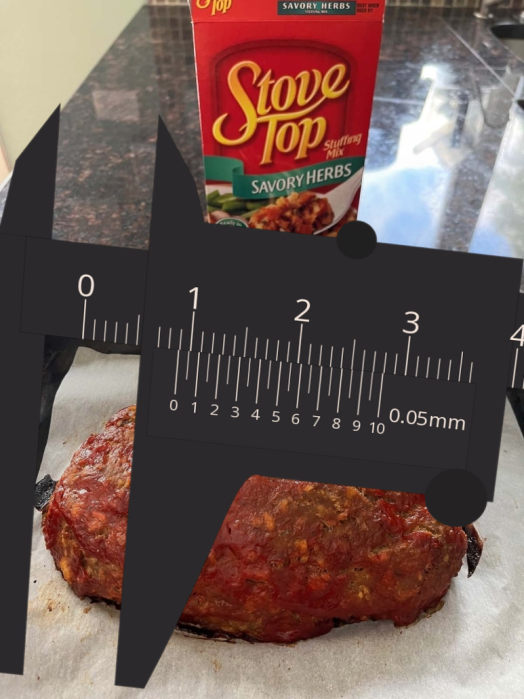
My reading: 8.9 mm
